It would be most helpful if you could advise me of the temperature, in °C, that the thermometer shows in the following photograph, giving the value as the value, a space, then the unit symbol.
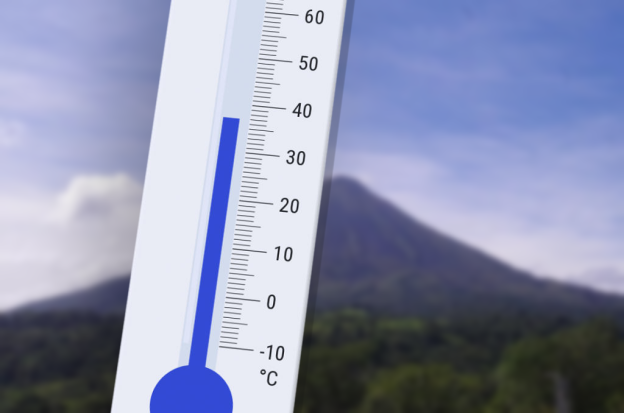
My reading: 37 °C
